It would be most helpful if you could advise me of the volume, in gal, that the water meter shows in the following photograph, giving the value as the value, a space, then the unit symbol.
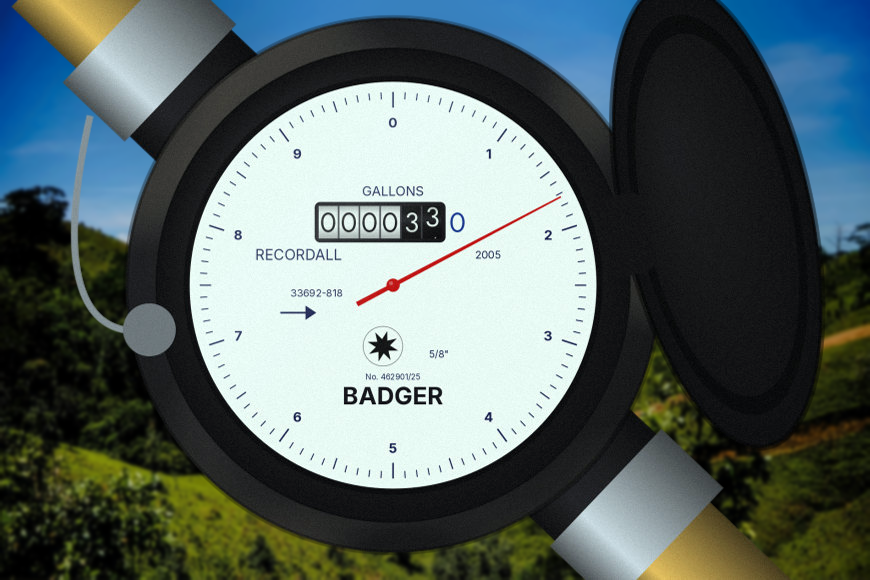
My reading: 331.7 gal
